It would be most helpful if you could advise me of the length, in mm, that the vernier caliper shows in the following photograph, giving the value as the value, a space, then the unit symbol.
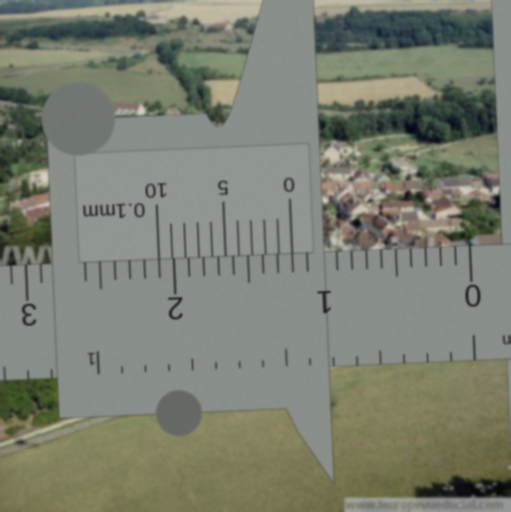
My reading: 12.0 mm
